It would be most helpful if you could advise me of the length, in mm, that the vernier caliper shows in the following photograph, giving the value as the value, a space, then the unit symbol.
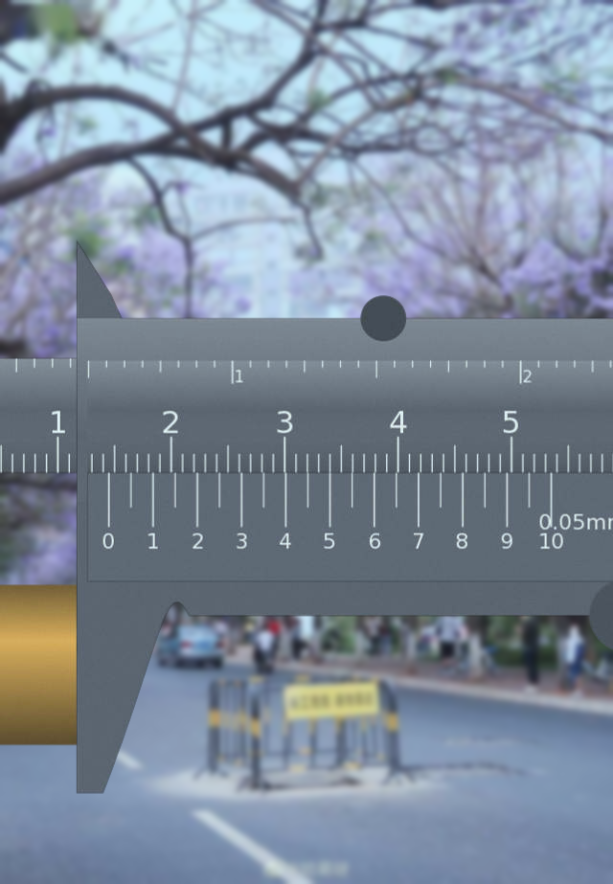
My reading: 14.5 mm
